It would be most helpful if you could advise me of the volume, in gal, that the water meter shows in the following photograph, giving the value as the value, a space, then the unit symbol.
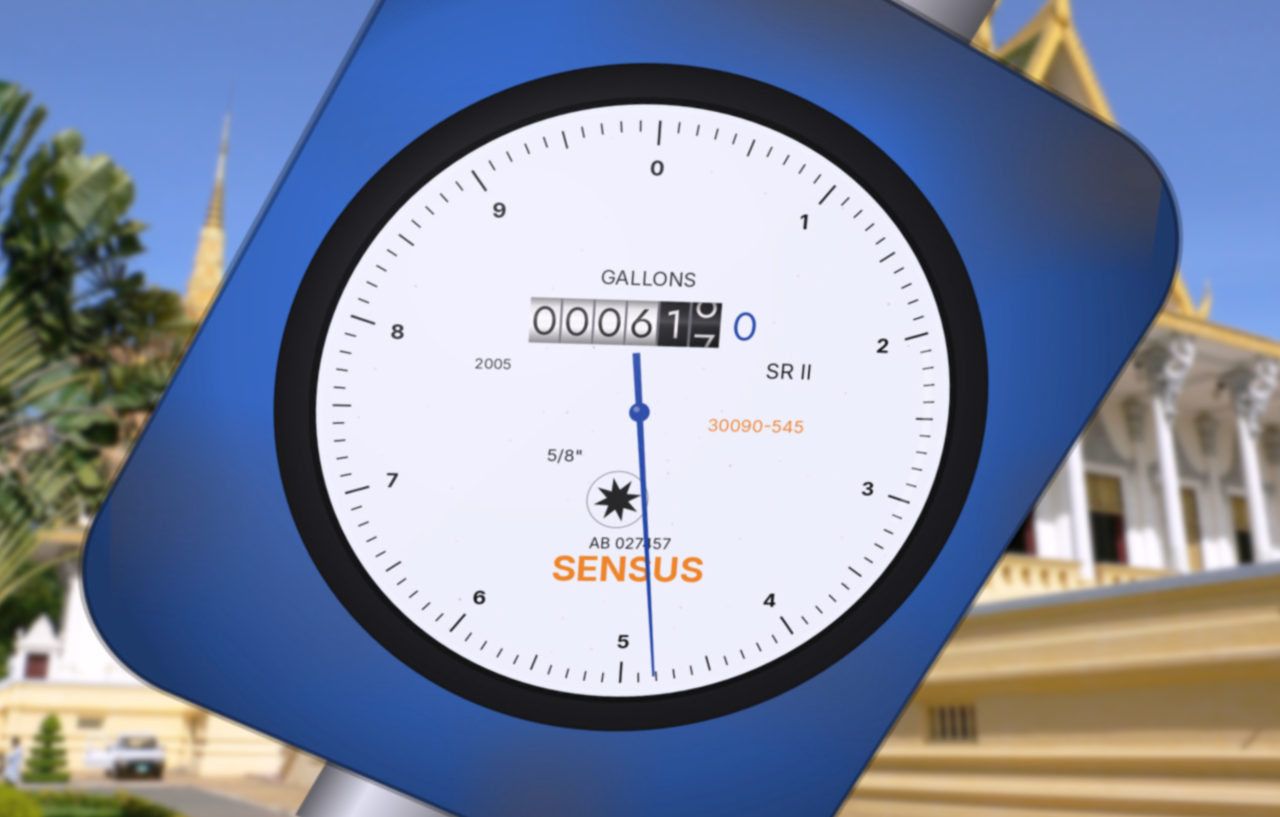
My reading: 6164.8 gal
